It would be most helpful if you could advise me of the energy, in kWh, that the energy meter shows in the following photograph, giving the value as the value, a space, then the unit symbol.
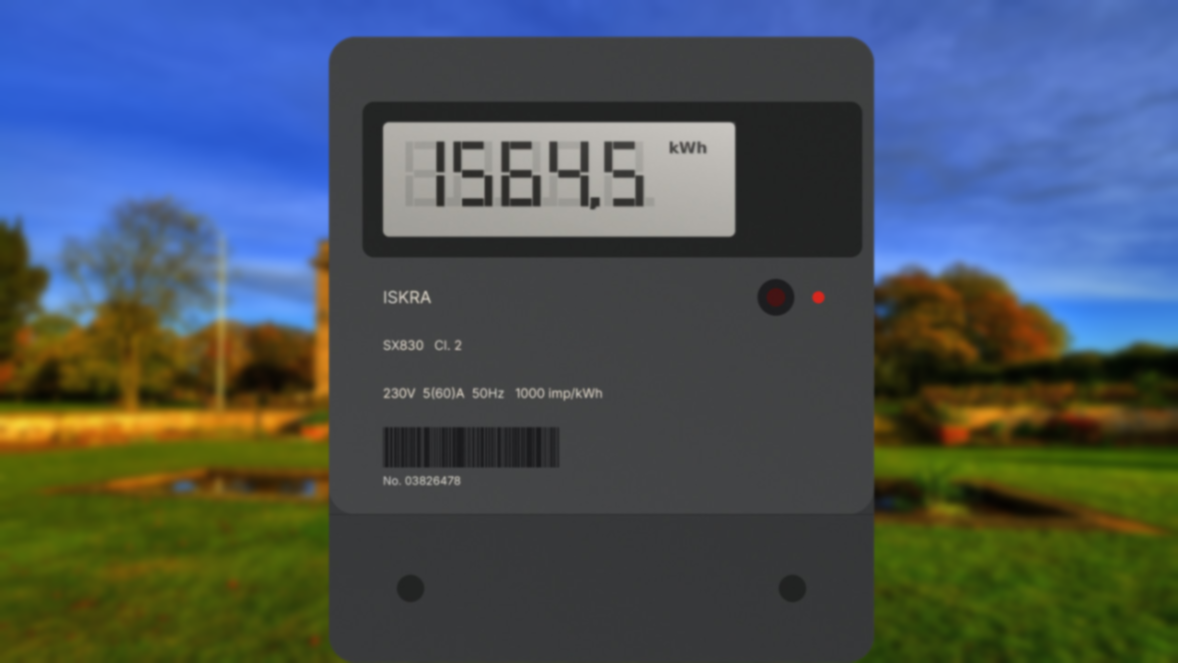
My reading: 1564.5 kWh
